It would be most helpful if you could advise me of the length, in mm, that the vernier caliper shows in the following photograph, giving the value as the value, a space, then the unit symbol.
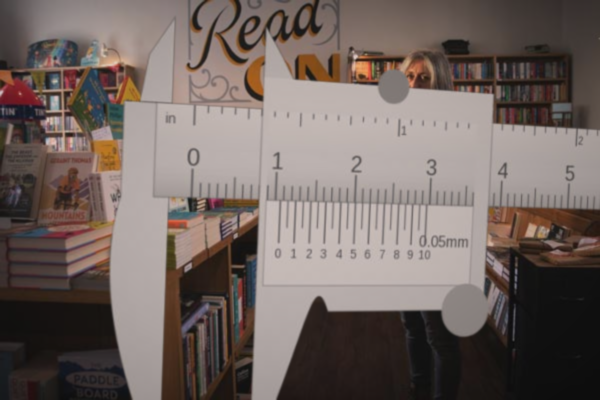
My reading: 10.6 mm
